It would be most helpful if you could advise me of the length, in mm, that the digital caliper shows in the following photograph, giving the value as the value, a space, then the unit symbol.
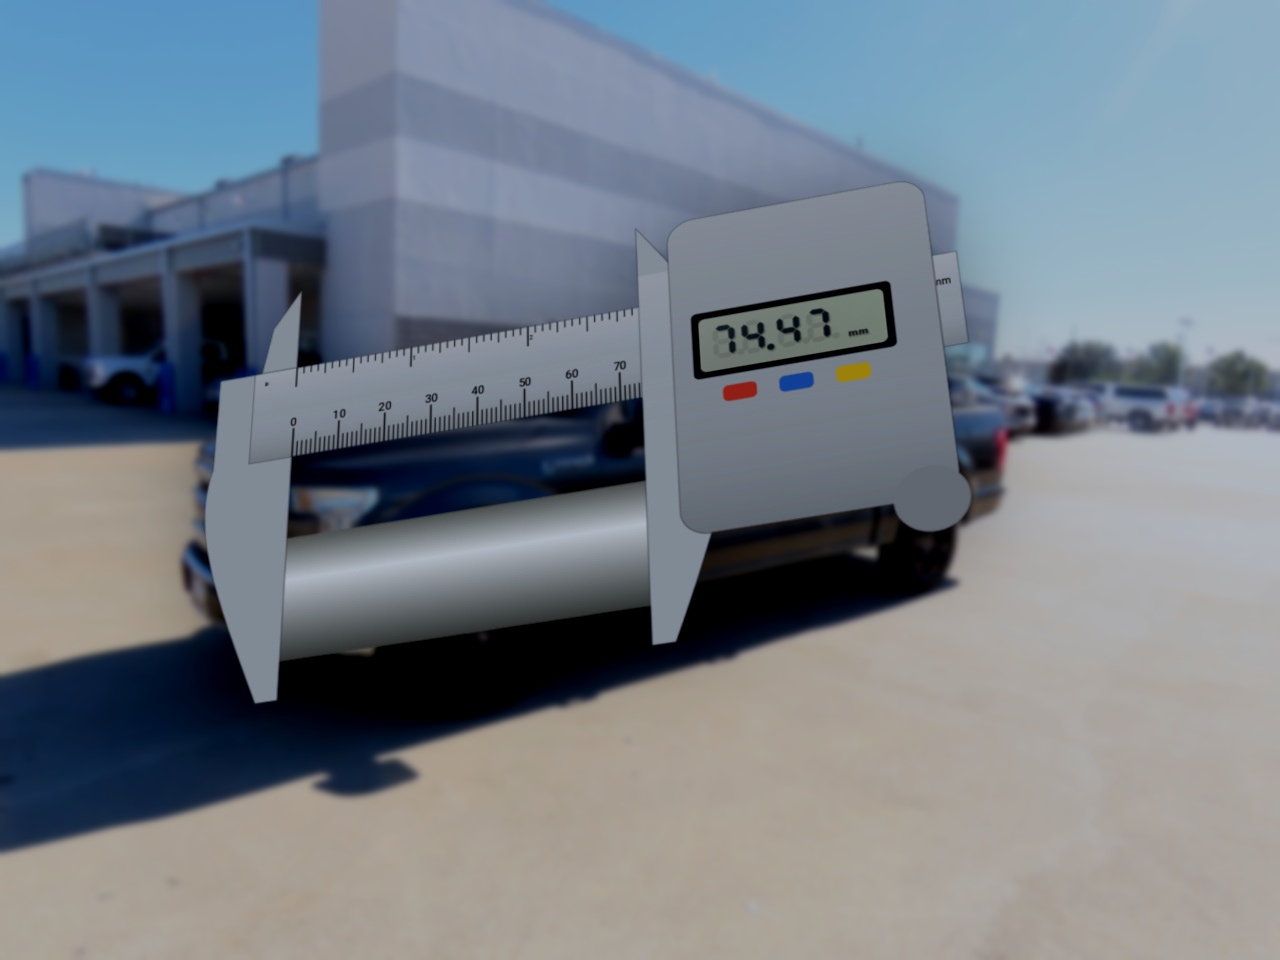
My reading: 74.47 mm
